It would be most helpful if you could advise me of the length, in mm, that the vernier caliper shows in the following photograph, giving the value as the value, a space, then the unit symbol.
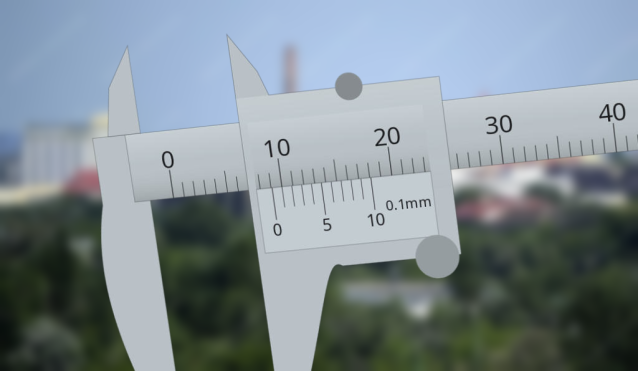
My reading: 9.1 mm
